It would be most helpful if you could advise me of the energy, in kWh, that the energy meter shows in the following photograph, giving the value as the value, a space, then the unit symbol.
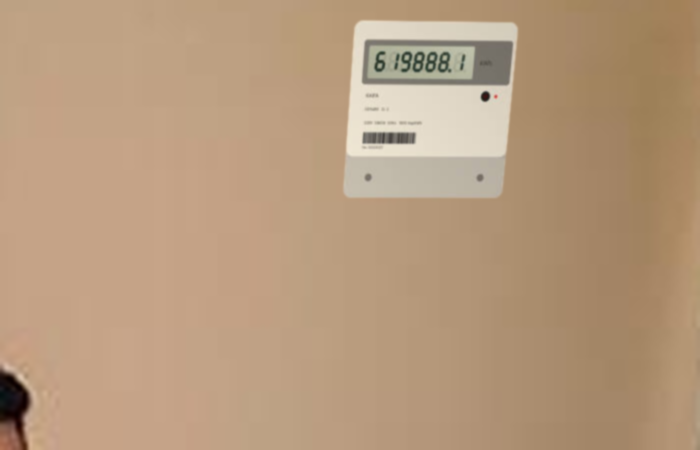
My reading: 619888.1 kWh
